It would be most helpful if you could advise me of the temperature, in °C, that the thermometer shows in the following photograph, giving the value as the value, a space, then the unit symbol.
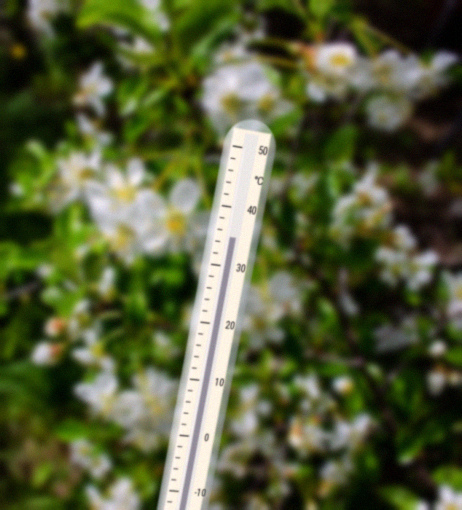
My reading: 35 °C
